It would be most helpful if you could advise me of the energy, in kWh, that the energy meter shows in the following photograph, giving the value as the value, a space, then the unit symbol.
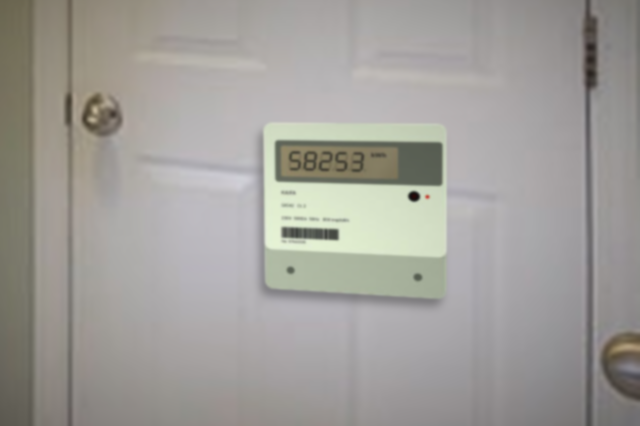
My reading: 58253 kWh
